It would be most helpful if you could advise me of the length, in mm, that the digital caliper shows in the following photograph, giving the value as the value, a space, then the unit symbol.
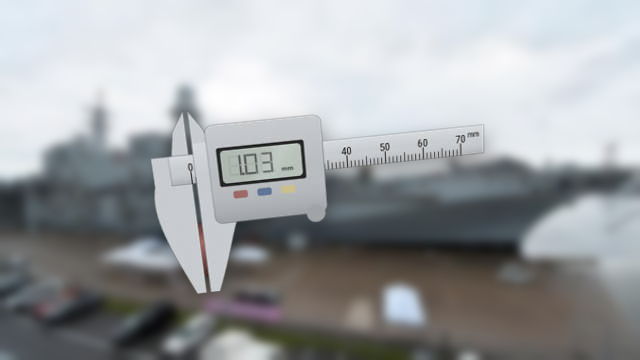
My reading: 1.03 mm
